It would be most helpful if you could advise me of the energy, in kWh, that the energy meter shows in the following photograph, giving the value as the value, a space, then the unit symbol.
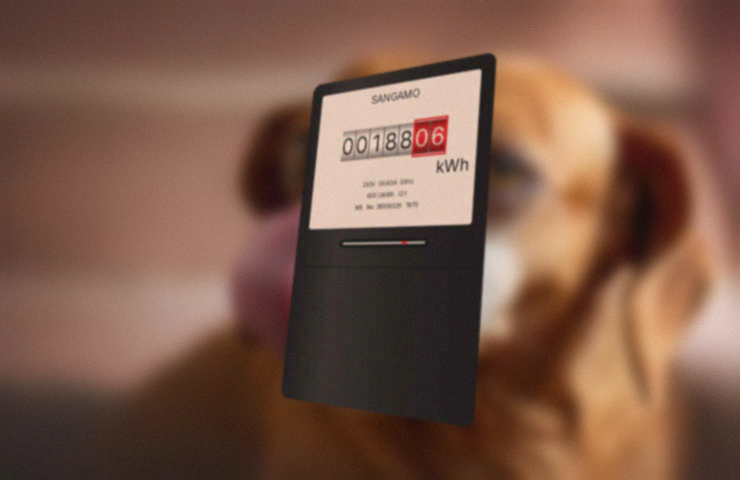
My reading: 188.06 kWh
